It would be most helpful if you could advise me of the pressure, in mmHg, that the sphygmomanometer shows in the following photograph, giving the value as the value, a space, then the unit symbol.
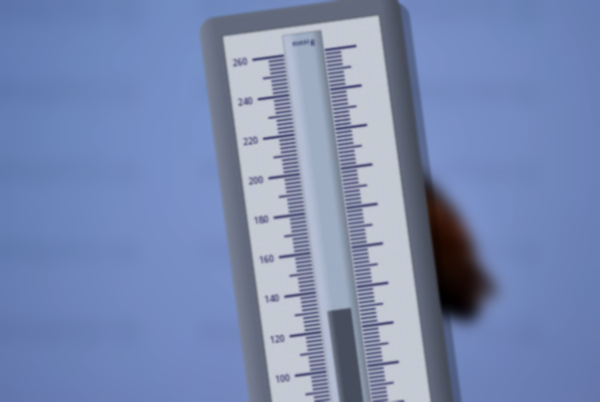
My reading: 130 mmHg
